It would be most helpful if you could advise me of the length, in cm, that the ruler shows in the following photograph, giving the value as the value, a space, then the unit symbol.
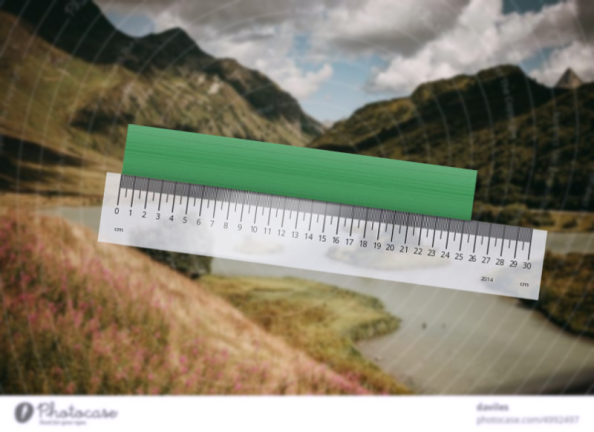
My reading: 25.5 cm
